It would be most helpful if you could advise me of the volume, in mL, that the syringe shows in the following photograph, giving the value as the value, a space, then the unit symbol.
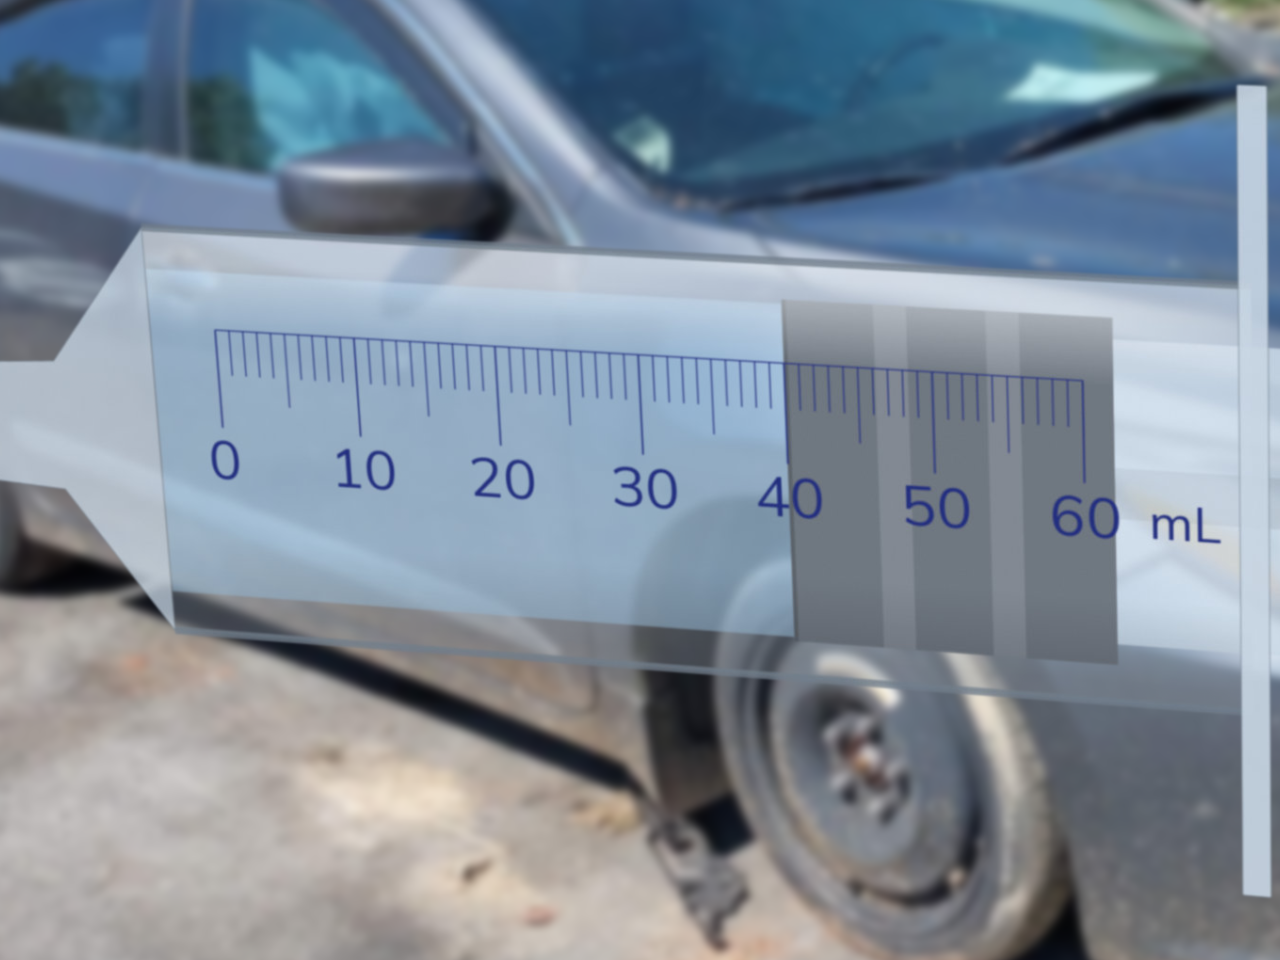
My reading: 40 mL
